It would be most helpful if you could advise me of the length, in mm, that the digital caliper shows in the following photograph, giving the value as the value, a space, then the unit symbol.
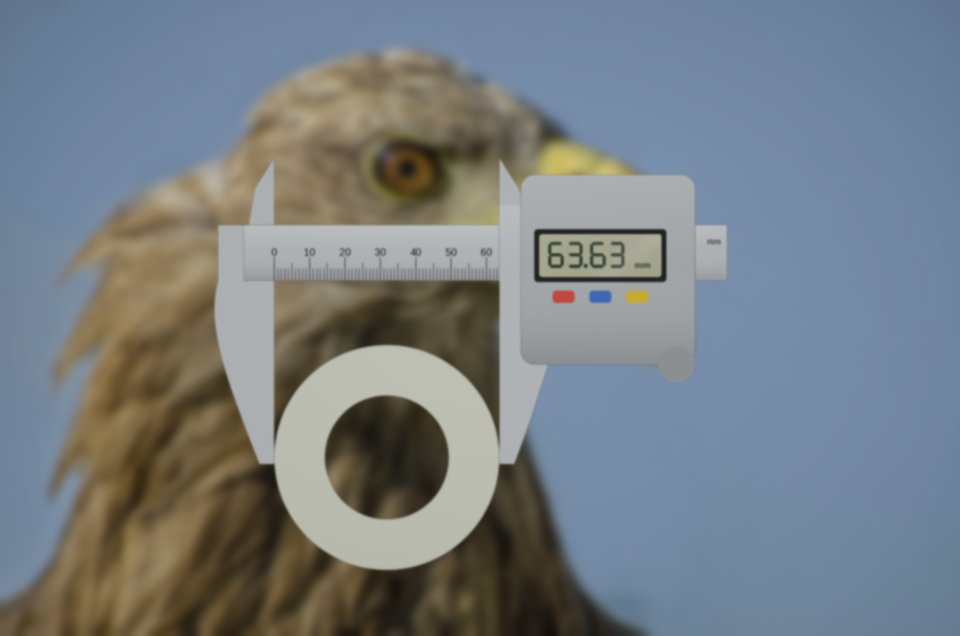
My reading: 63.63 mm
